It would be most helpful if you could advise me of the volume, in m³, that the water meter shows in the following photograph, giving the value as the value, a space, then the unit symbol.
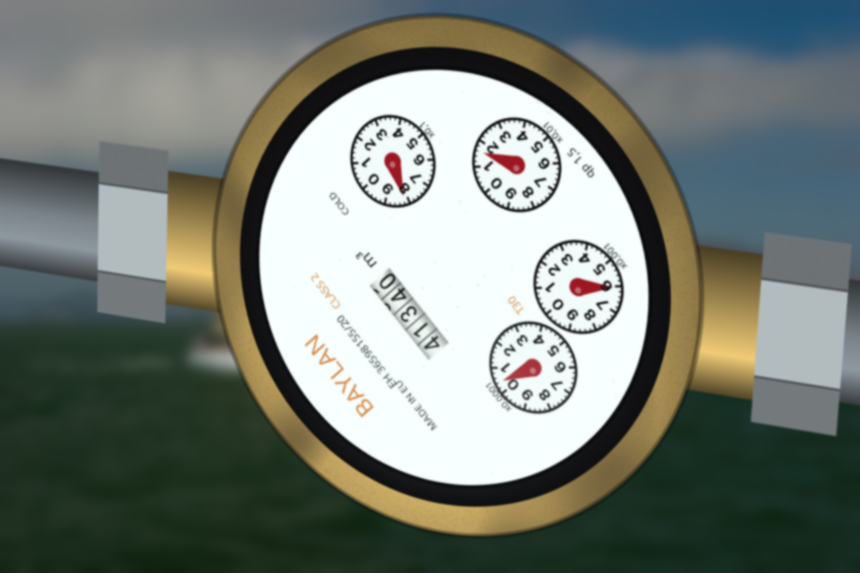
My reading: 41339.8160 m³
